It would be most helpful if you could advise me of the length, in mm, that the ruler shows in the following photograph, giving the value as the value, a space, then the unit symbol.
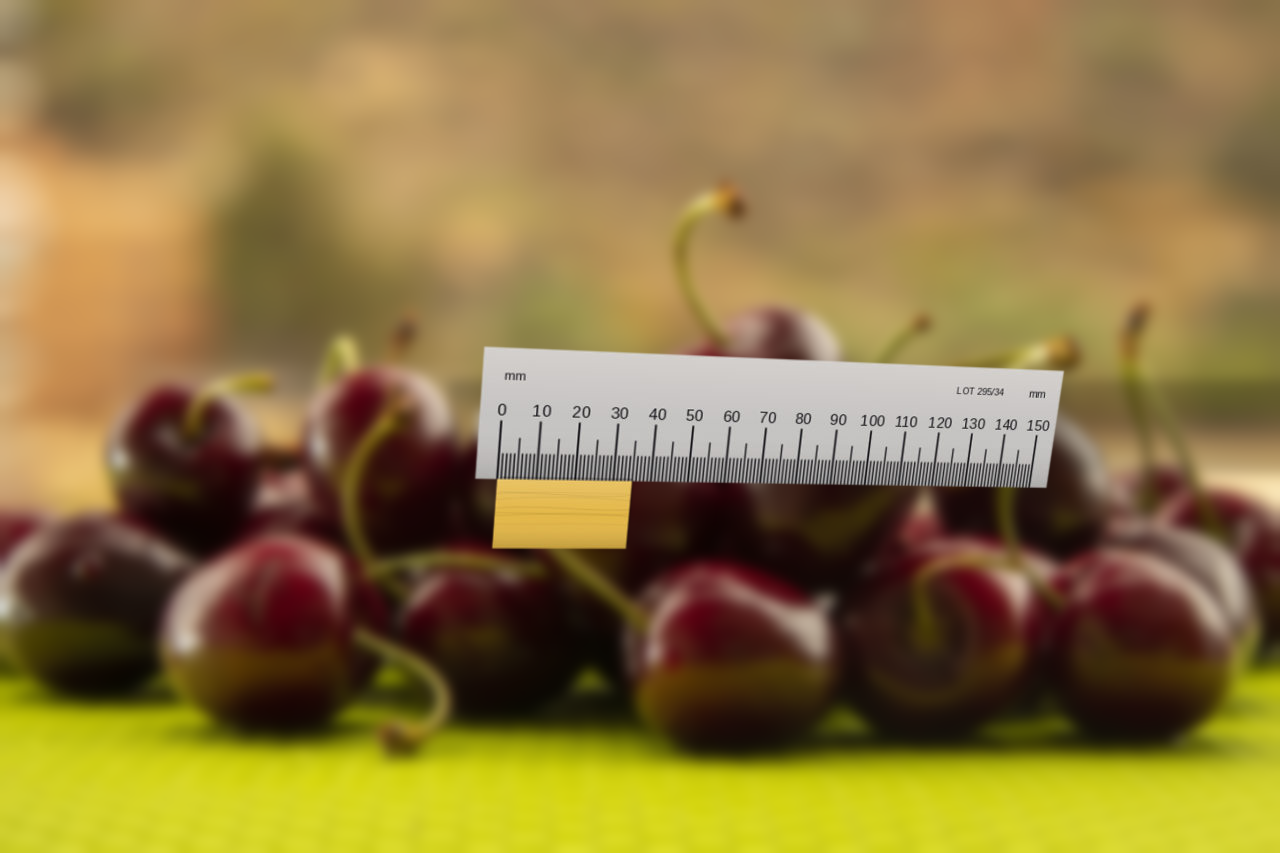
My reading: 35 mm
